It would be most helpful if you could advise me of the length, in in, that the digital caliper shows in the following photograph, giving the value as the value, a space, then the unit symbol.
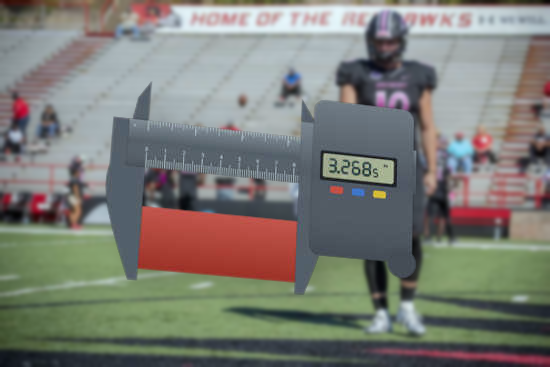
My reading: 3.2685 in
